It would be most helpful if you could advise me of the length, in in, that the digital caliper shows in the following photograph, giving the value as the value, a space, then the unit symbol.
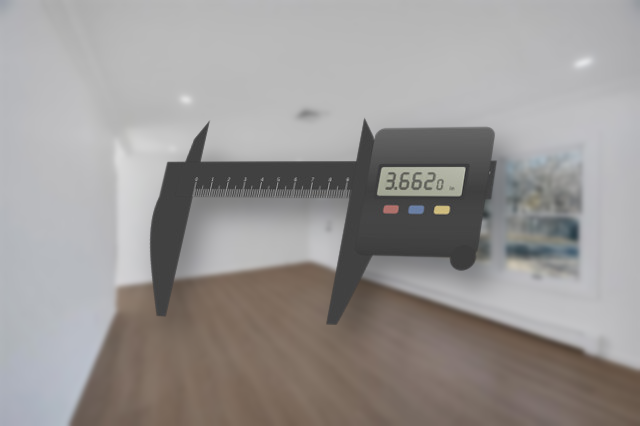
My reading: 3.6620 in
